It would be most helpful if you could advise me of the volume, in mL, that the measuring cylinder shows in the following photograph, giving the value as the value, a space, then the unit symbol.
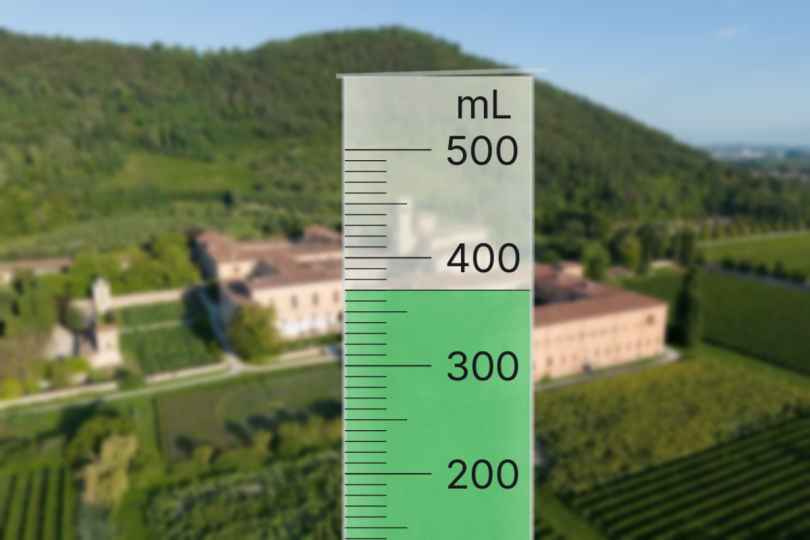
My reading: 370 mL
